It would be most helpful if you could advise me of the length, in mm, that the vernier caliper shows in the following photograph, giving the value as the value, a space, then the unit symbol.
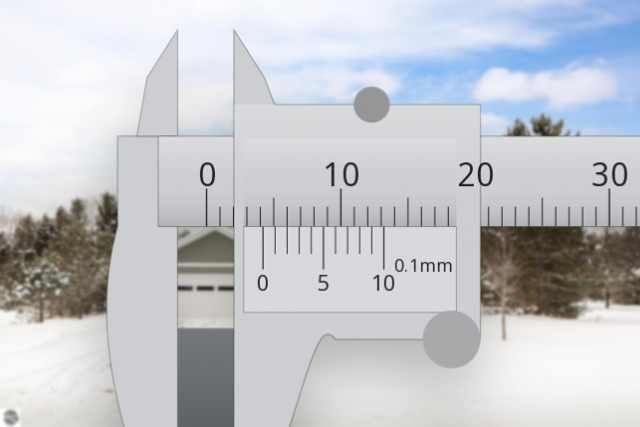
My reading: 4.2 mm
